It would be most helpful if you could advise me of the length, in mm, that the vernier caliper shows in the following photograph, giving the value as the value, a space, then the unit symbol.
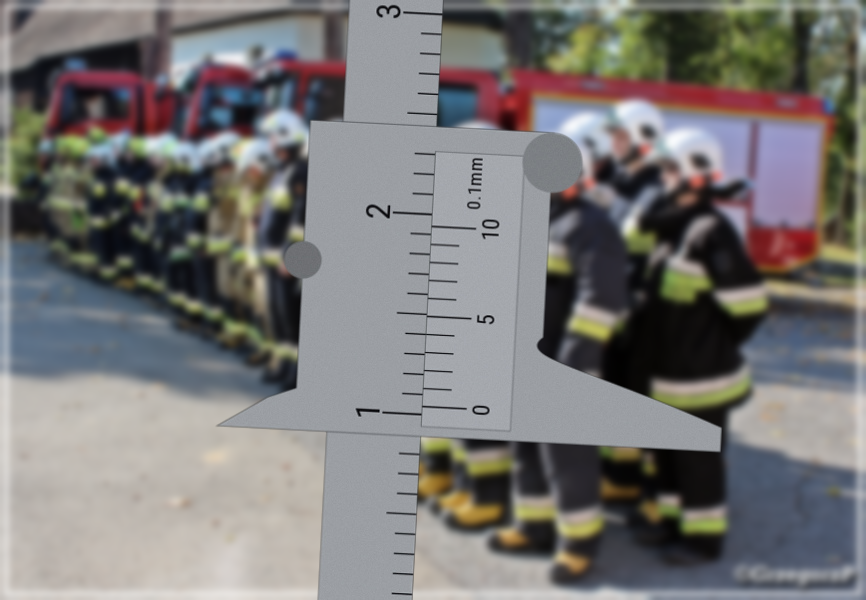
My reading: 10.4 mm
